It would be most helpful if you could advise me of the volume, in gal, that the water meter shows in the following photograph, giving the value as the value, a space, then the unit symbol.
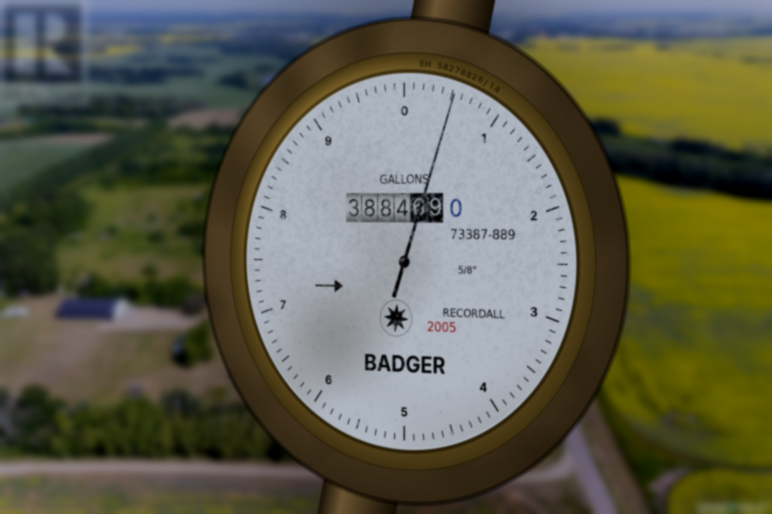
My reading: 3884690.5 gal
